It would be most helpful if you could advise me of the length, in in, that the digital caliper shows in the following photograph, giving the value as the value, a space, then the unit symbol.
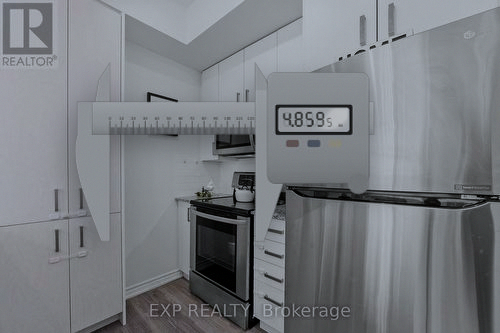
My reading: 4.8595 in
